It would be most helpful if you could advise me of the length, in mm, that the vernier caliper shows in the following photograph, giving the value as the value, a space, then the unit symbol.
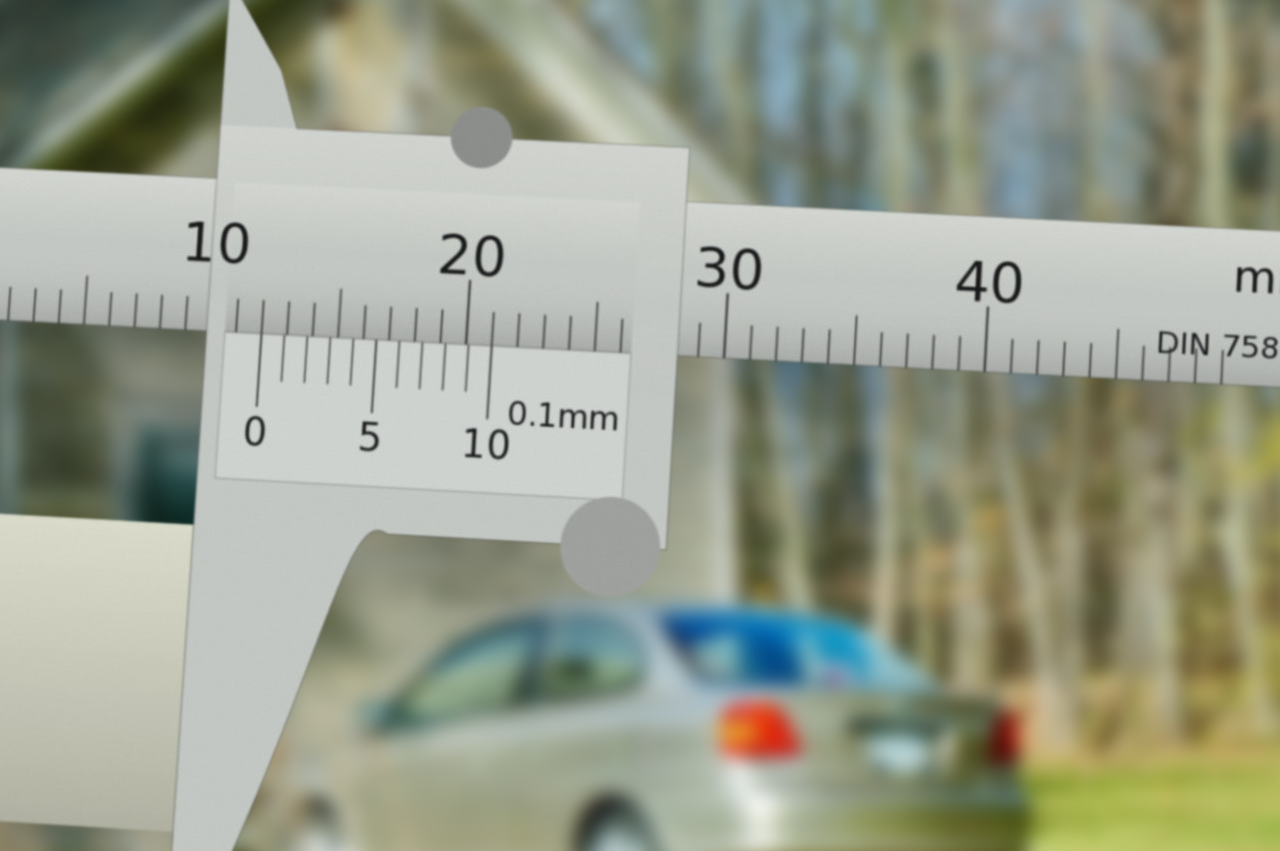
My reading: 12.0 mm
